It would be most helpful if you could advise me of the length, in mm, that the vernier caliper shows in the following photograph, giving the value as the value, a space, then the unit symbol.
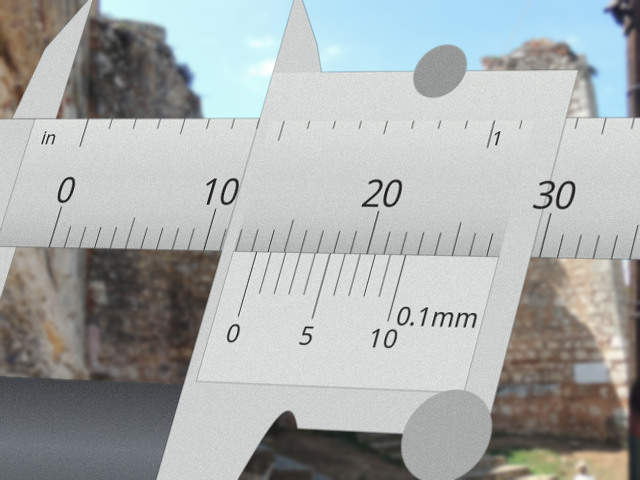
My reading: 13.3 mm
